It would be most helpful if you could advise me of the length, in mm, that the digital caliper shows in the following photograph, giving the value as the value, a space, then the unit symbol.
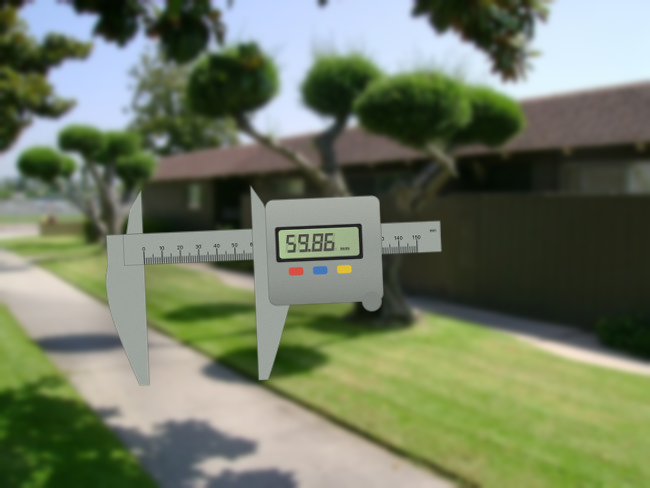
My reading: 59.86 mm
